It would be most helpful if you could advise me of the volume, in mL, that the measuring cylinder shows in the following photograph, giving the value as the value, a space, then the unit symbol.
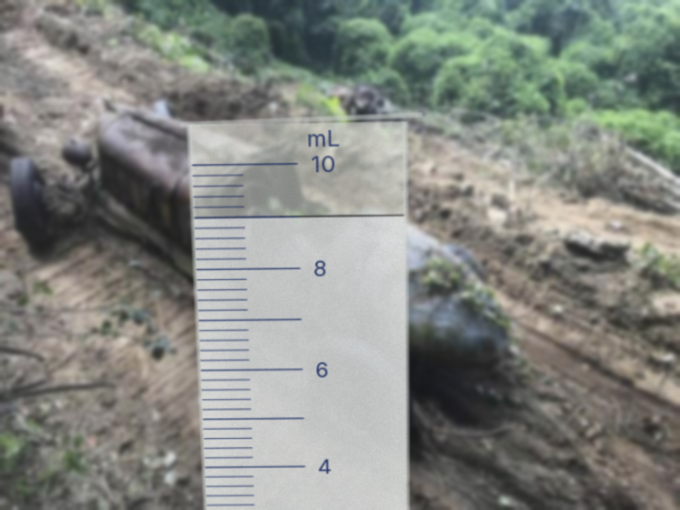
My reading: 9 mL
